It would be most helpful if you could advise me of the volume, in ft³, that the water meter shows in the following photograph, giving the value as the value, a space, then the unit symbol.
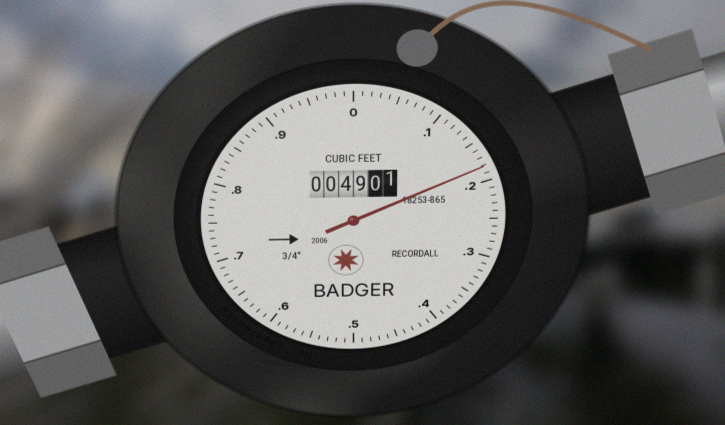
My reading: 4901.18 ft³
